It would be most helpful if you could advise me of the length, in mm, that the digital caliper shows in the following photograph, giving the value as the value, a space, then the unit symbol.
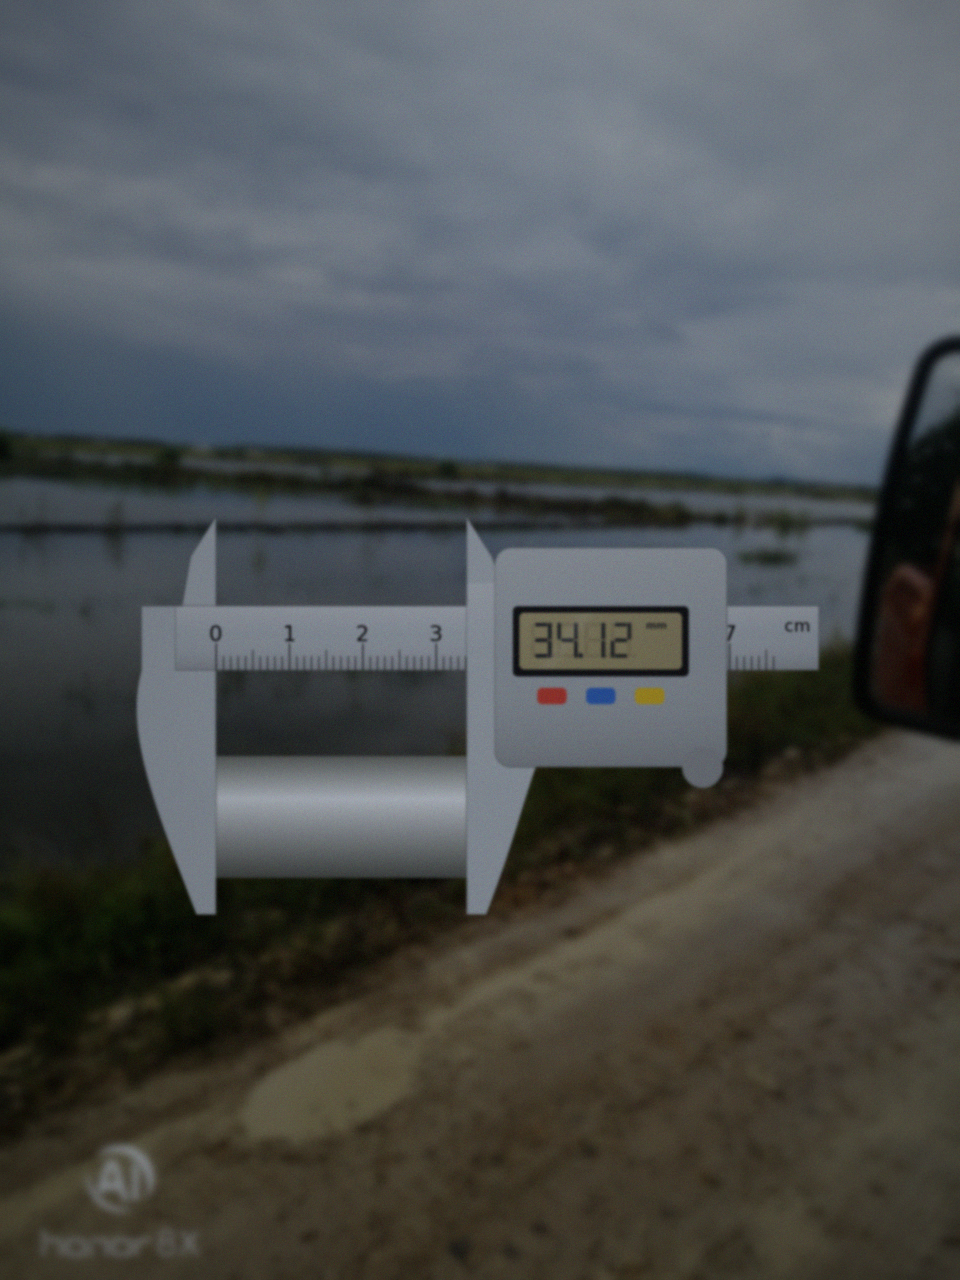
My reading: 34.12 mm
